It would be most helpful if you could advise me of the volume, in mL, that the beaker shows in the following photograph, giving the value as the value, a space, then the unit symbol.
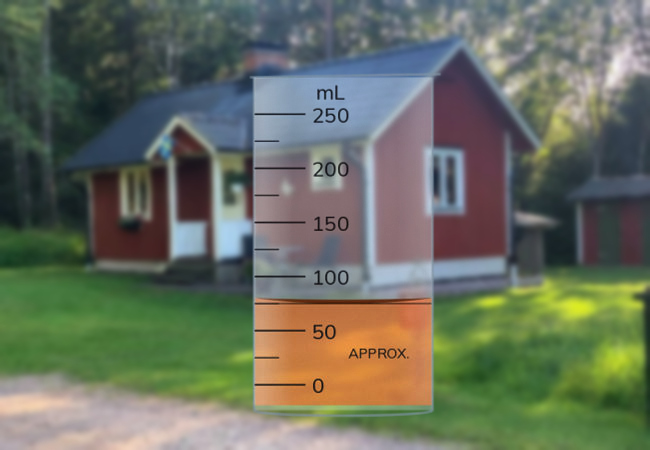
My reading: 75 mL
